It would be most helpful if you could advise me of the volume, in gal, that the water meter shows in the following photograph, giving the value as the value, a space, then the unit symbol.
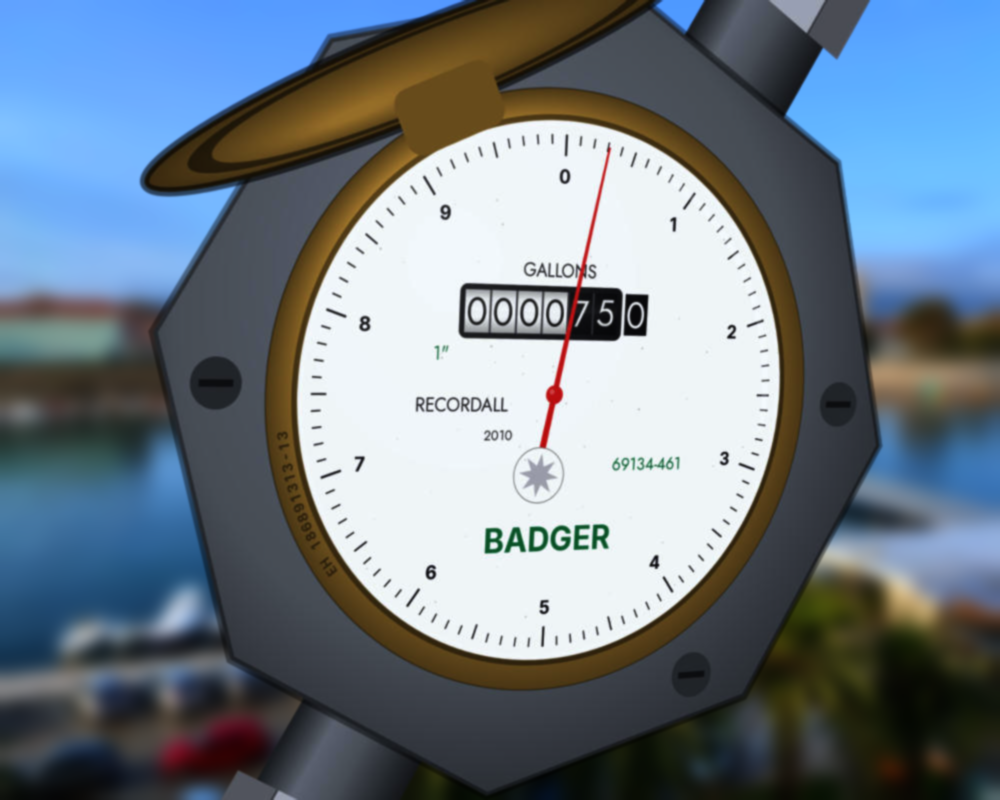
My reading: 750.3 gal
